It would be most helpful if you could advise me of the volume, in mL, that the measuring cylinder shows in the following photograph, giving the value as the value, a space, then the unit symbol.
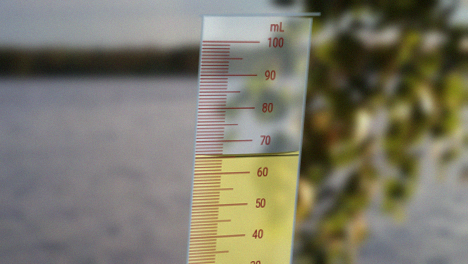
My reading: 65 mL
